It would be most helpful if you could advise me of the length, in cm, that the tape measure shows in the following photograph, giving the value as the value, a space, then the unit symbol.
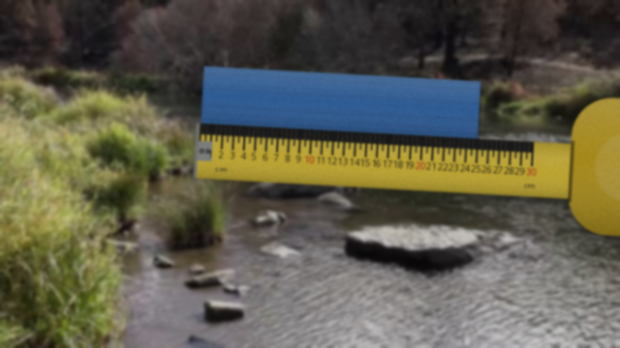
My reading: 25 cm
